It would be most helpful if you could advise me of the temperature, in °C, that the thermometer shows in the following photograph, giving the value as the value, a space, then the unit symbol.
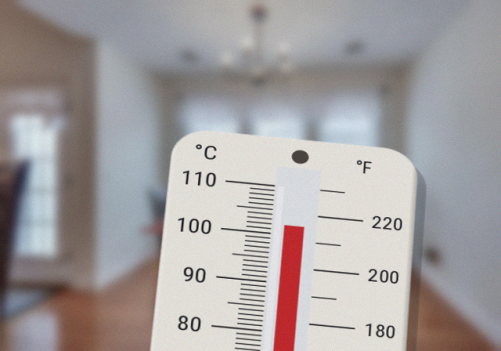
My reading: 102 °C
